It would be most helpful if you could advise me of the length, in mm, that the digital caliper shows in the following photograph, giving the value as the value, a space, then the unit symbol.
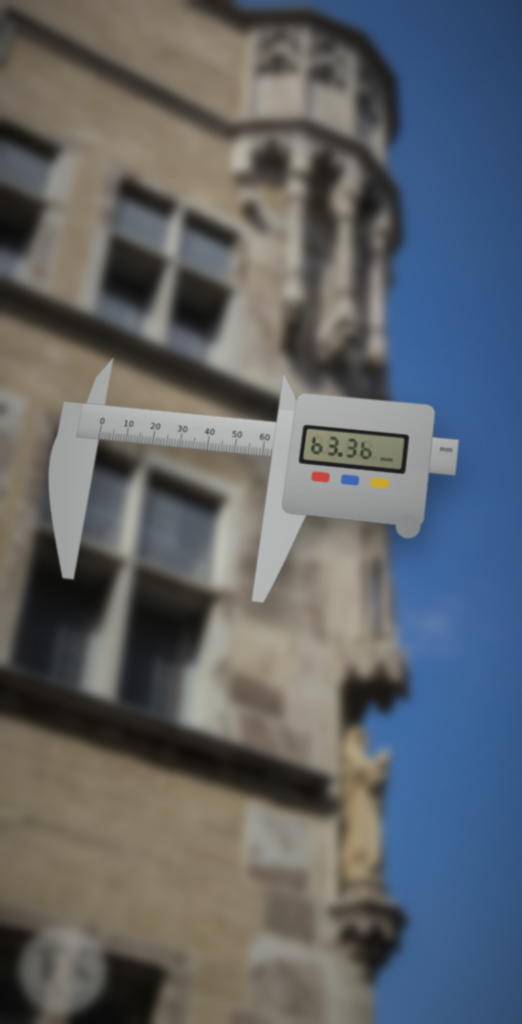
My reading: 63.36 mm
